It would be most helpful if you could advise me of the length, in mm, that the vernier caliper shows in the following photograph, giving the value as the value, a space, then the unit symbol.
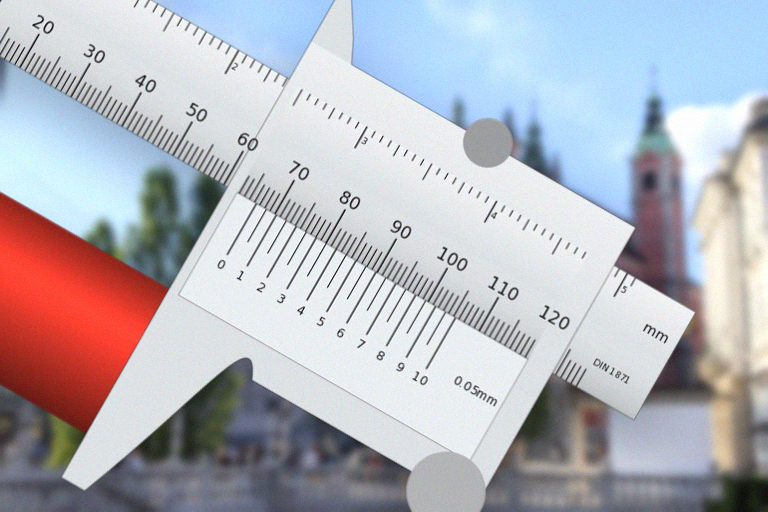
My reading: 66.4 mm
